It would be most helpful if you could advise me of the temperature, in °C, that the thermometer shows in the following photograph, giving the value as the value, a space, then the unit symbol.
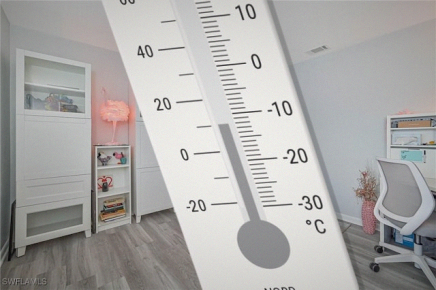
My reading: -12 °C
